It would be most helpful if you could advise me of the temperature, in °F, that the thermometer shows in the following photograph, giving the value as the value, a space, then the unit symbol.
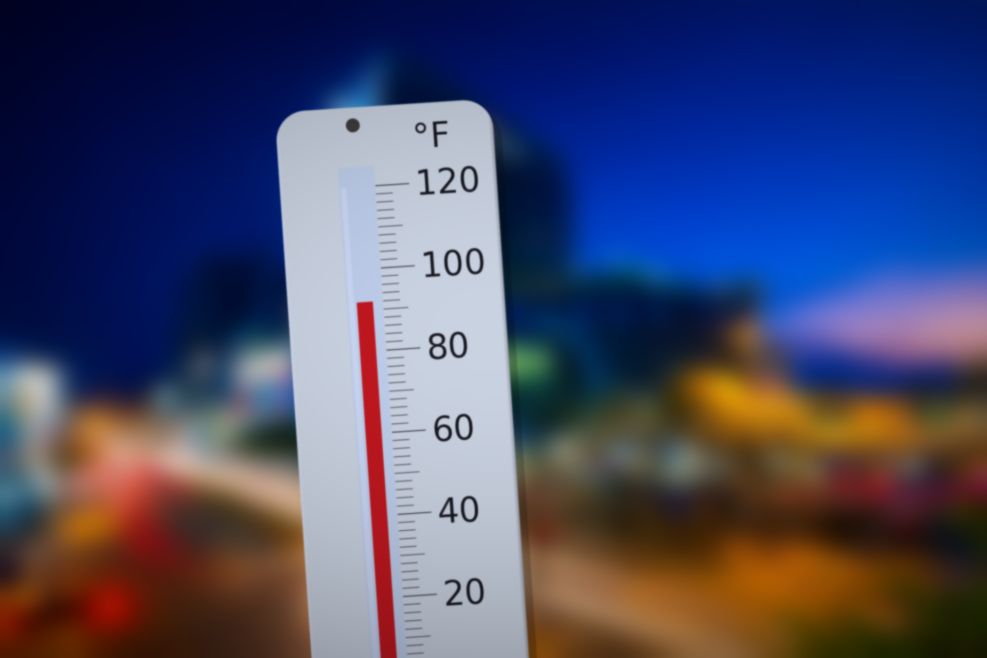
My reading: 92 °F
